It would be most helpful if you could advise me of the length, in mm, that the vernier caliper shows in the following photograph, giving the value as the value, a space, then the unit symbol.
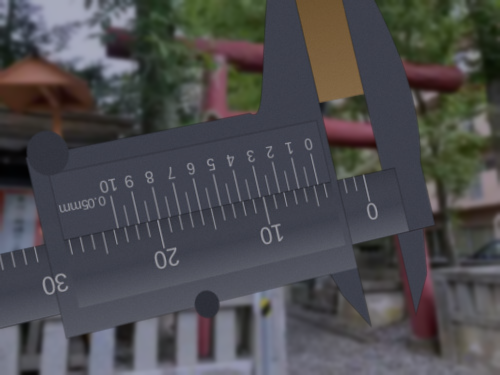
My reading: 4.6 mm
